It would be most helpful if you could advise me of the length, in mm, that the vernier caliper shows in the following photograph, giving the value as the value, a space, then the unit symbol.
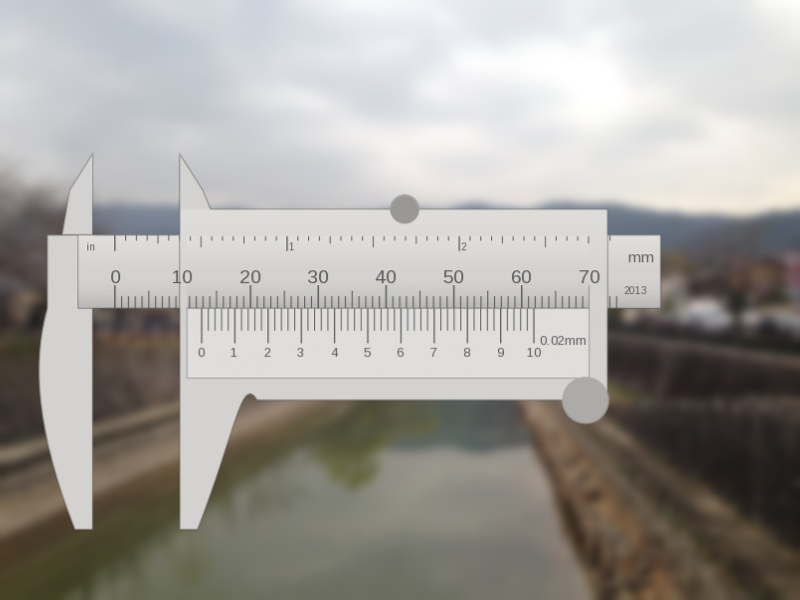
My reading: 12.8 mm
